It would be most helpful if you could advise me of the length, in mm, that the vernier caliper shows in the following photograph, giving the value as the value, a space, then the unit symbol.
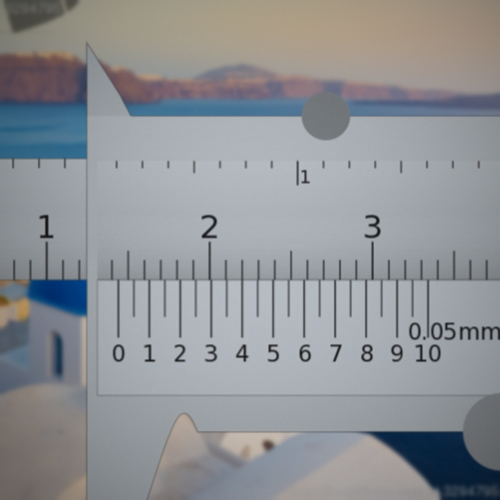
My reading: 14.4 mm
